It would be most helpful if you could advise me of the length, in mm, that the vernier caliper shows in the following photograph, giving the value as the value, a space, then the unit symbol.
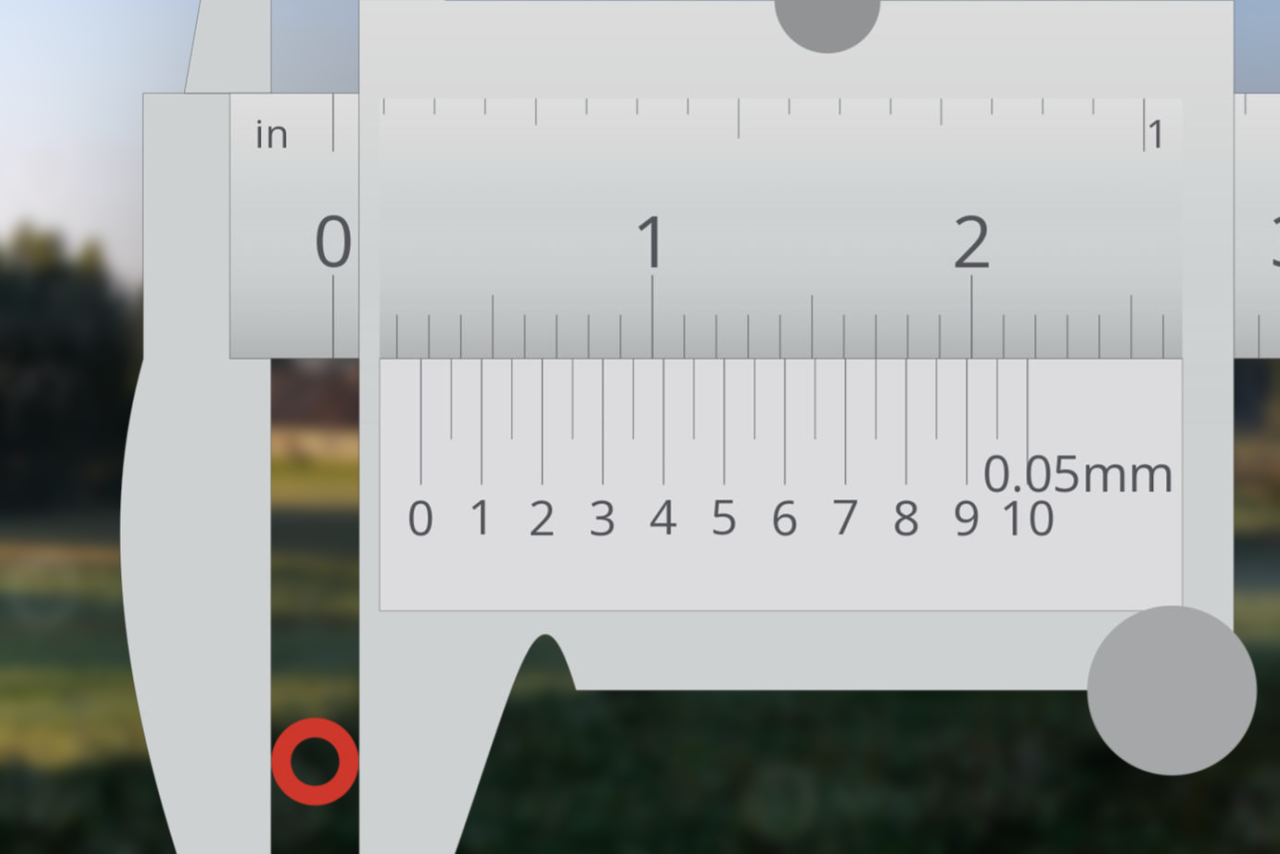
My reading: 2.75 mm
